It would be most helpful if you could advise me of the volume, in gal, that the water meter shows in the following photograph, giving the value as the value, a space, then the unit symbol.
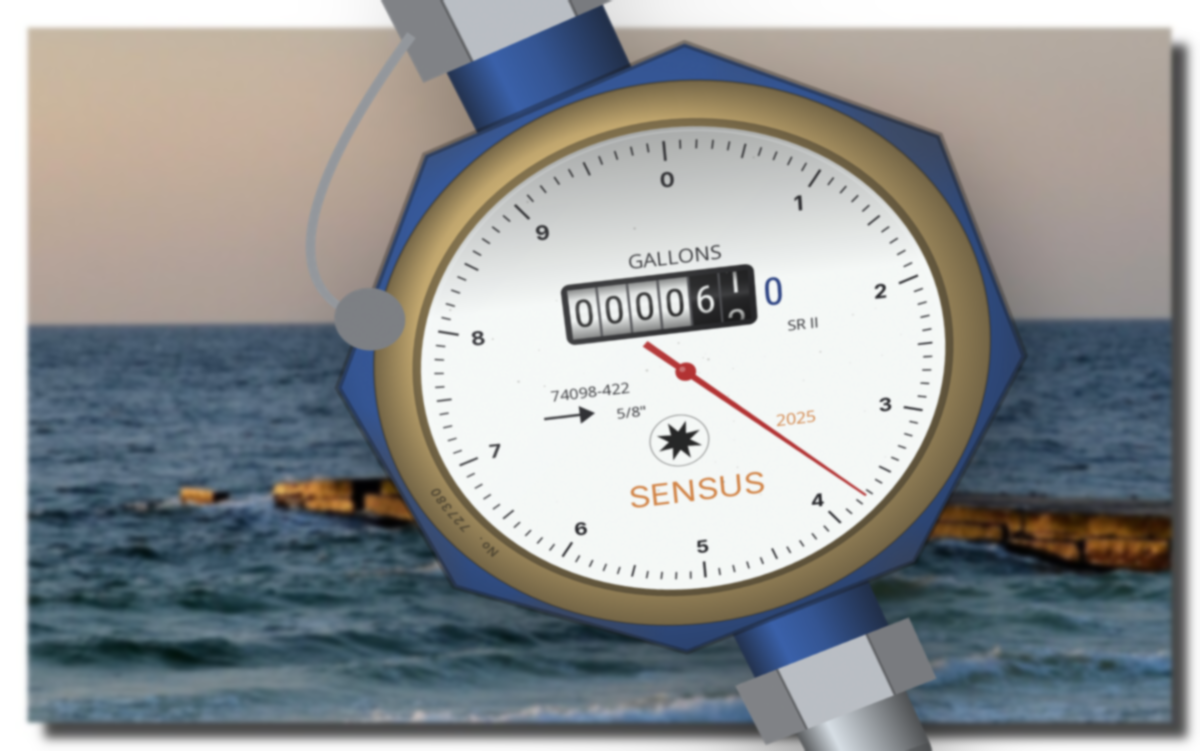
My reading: 613.7 gal
